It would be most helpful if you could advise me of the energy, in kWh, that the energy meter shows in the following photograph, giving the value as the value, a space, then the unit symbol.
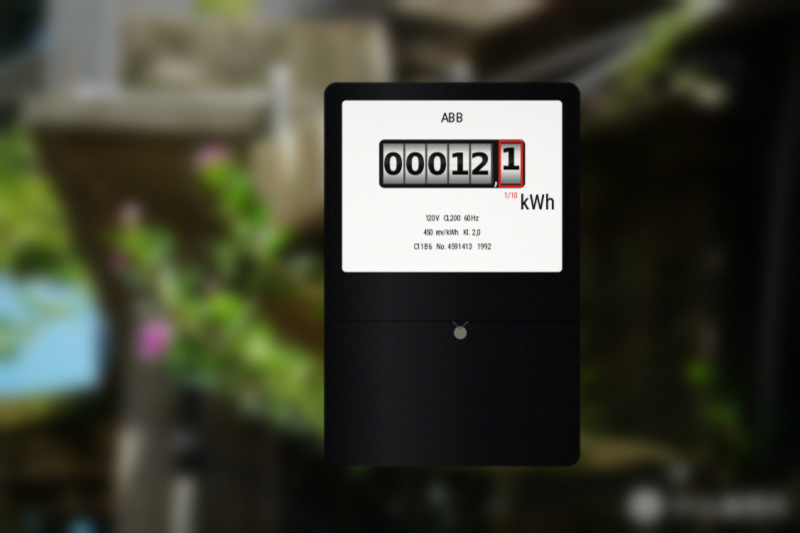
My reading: 12.1 kWh
